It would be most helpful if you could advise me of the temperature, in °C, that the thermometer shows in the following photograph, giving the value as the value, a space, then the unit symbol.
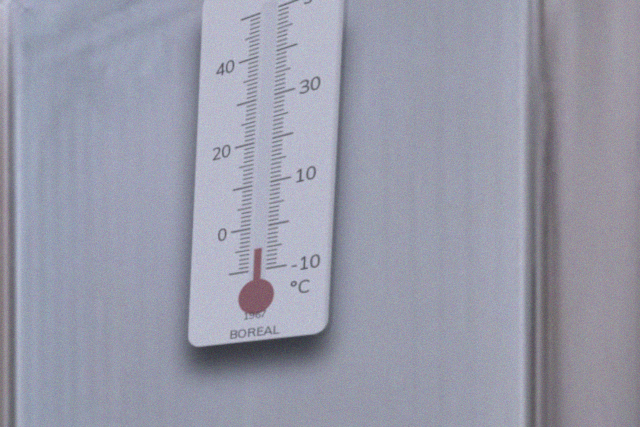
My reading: -5 °C
